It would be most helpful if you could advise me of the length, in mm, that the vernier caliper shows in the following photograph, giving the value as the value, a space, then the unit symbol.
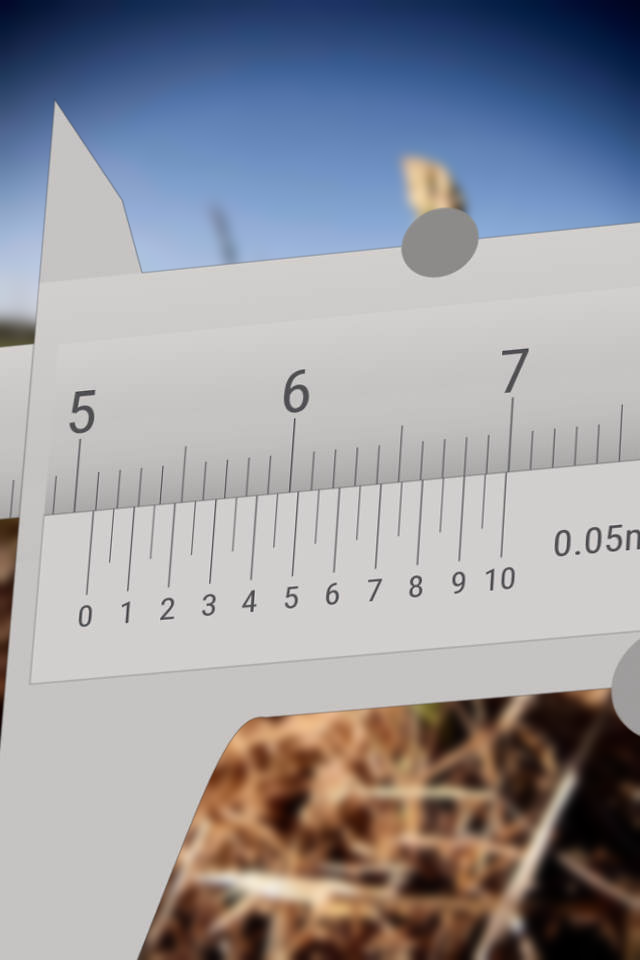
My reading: 50.9 mm
